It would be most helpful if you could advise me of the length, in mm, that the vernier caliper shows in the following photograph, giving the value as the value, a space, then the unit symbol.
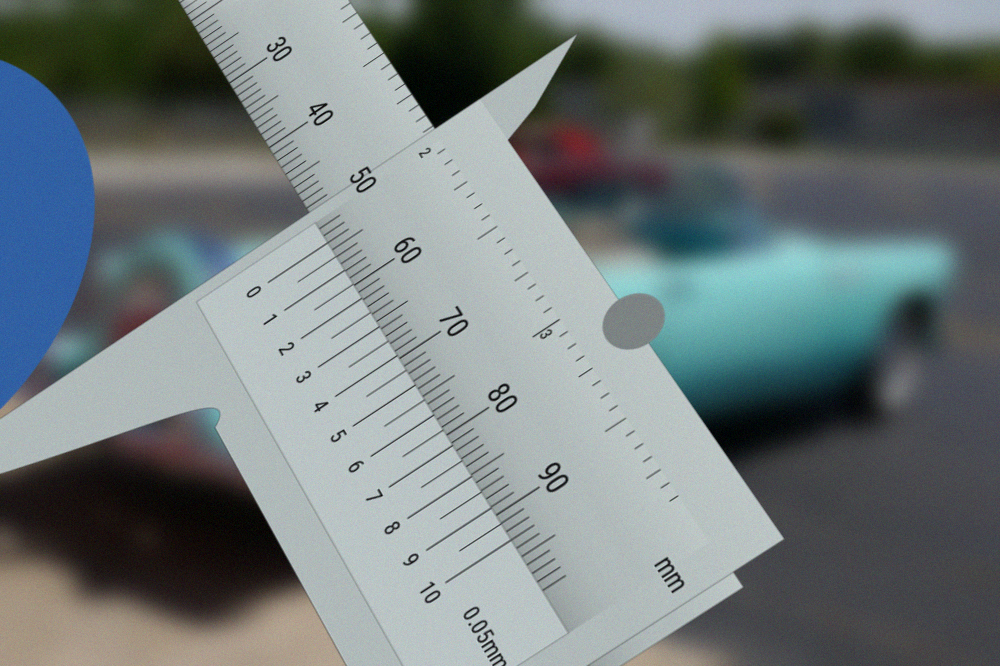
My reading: 54.0 mm
